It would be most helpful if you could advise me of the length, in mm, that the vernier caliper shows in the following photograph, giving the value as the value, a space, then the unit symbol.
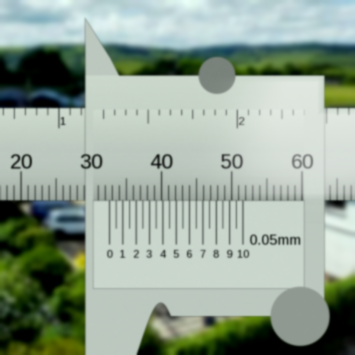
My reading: 32.6 mm
